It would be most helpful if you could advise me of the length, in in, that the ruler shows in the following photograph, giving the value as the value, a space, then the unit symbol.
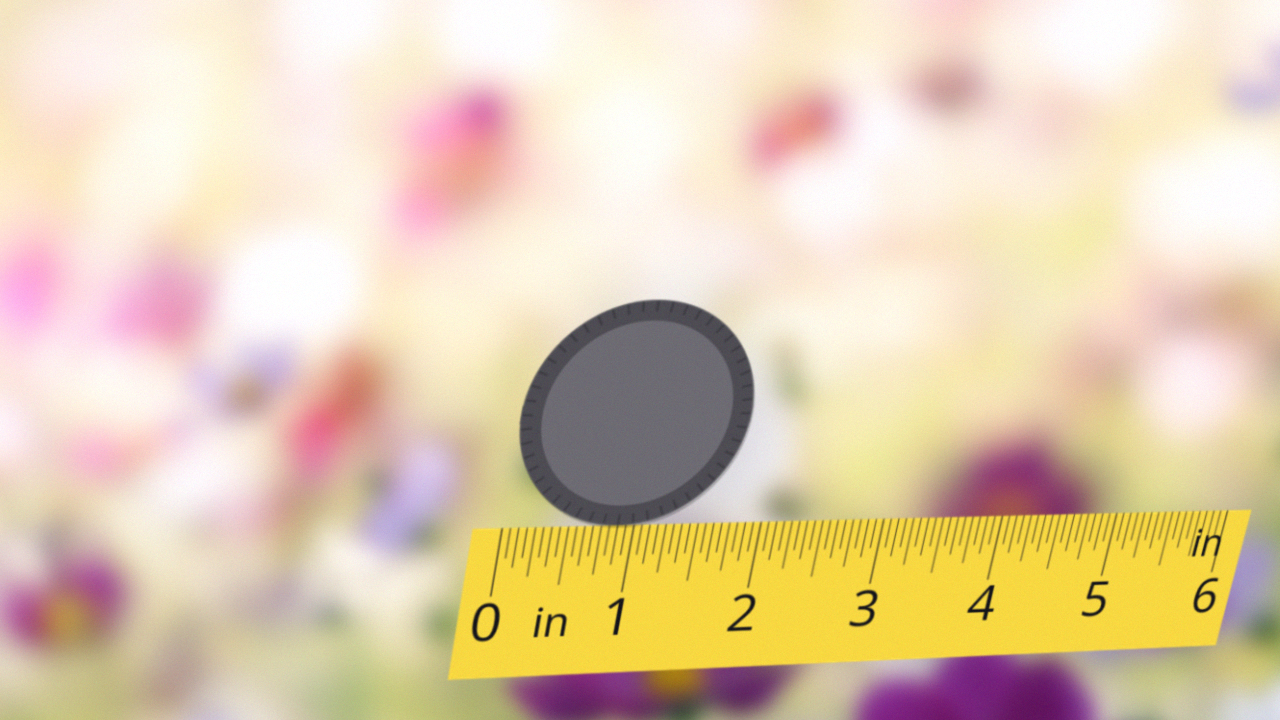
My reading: 1.75 in
